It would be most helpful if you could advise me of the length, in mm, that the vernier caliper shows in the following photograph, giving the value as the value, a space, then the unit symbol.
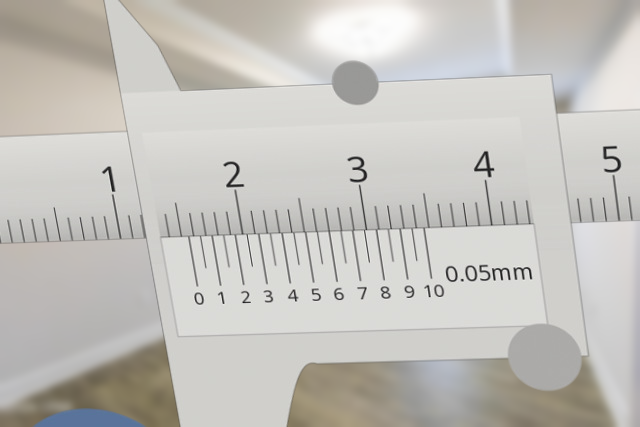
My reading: 15.6 mm
